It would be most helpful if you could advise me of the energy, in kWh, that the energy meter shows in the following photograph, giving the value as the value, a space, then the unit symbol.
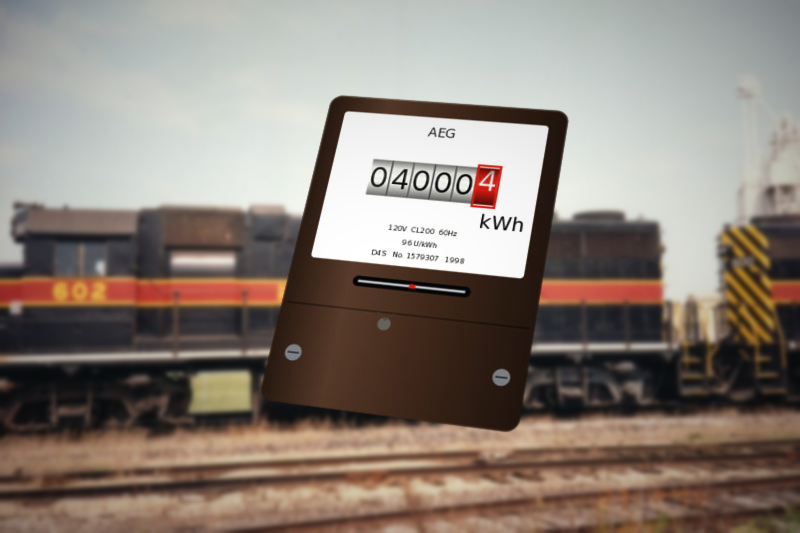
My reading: 4000.4 kWh
